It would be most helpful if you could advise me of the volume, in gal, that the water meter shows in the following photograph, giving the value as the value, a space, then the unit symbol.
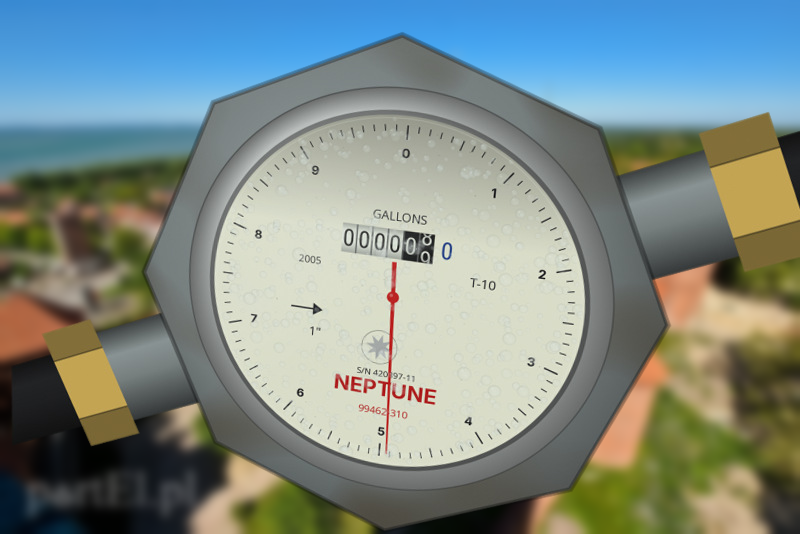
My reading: 84.9 gal
